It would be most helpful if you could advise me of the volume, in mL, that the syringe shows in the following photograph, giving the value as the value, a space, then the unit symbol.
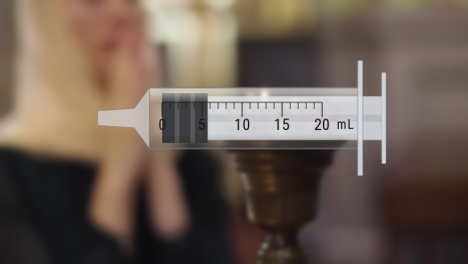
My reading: 0 mL
